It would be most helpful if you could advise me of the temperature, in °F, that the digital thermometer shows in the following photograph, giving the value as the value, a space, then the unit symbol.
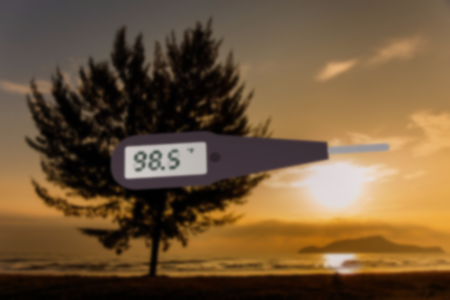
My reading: 98.5 °F
